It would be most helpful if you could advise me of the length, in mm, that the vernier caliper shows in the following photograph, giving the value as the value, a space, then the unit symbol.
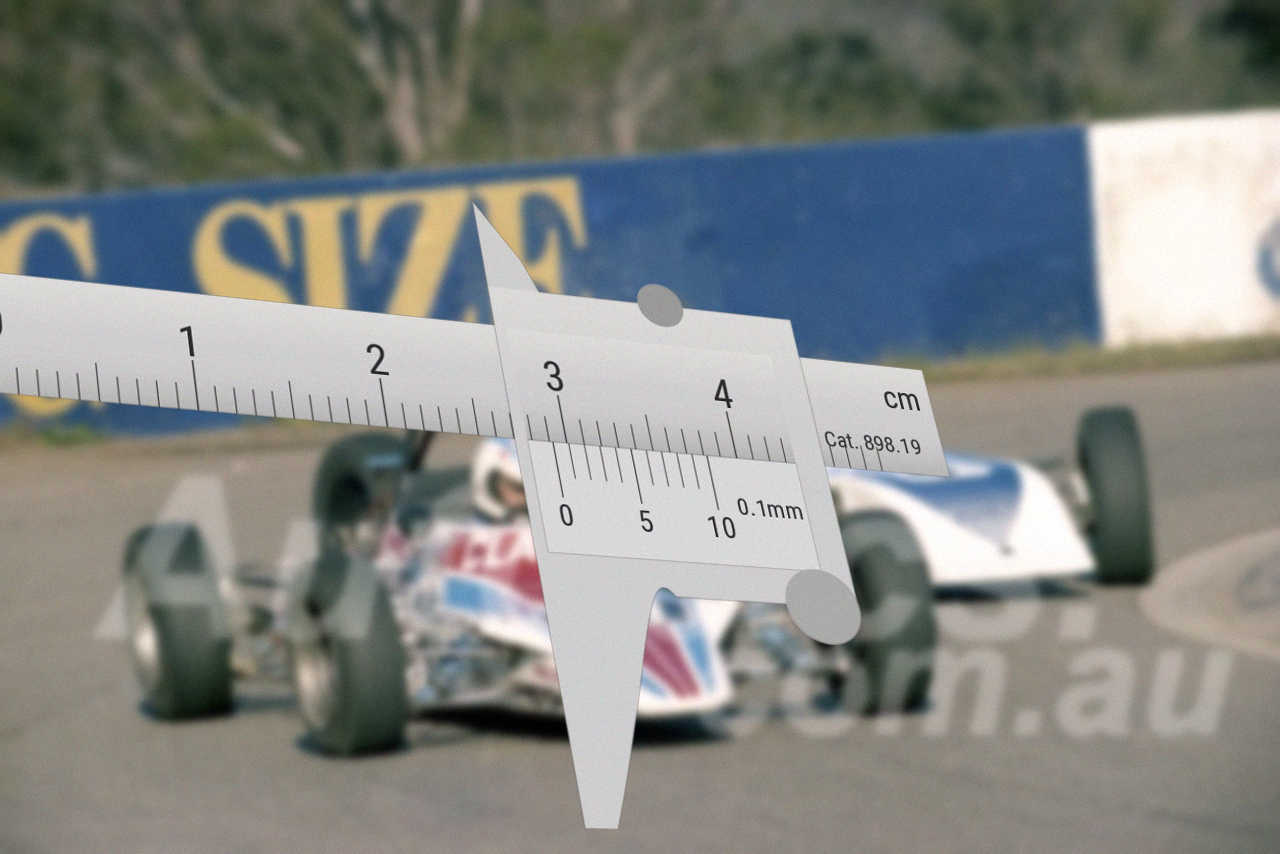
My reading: 29.2 mm
